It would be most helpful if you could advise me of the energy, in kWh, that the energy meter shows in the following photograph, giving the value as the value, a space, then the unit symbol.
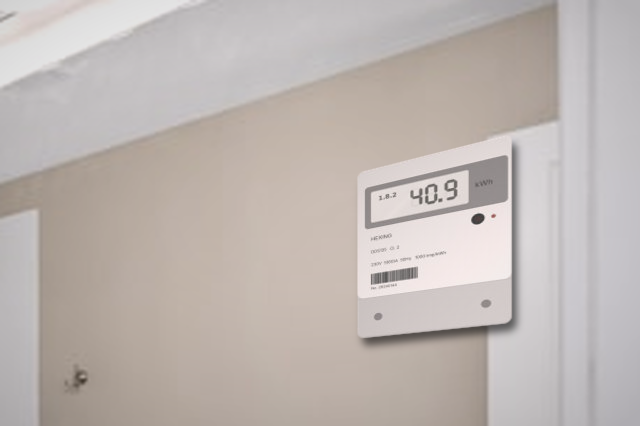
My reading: 40.9 kWh
